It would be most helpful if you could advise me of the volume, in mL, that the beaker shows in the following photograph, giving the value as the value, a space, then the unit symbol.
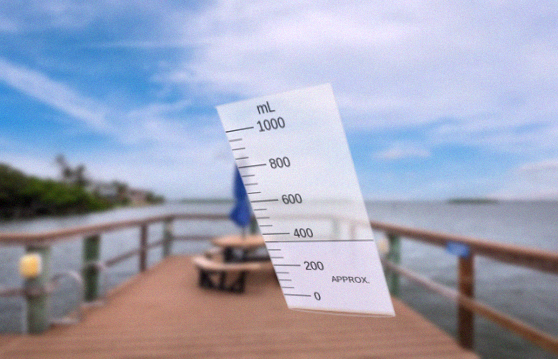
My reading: 350 mL
